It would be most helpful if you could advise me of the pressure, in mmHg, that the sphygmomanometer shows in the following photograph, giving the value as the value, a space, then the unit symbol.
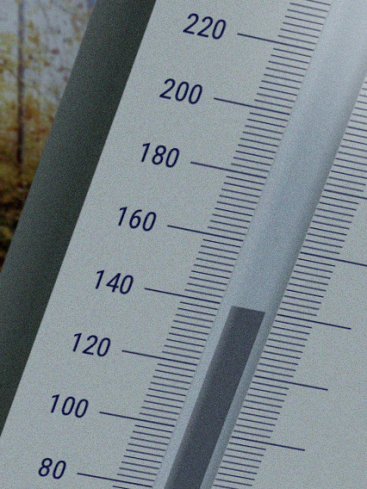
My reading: 140 mmHg
